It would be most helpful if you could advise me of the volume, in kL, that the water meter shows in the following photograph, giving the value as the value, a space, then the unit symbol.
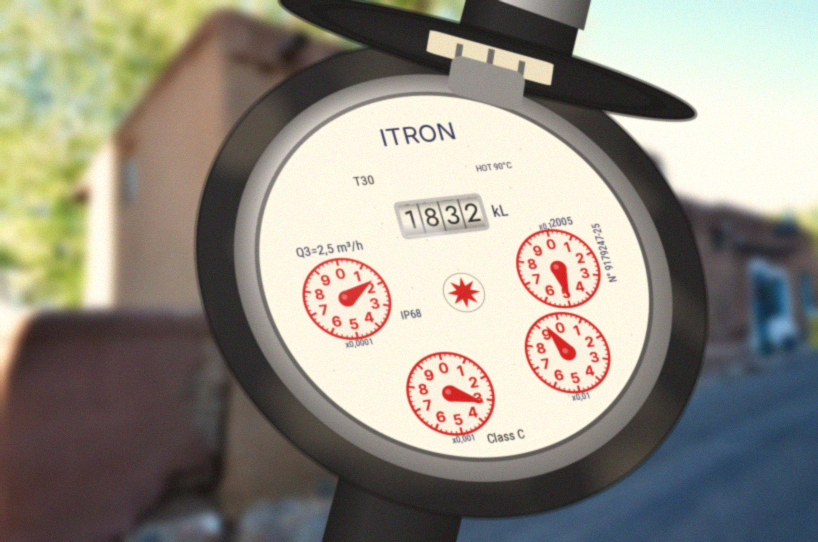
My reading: 1832.4931 kL
